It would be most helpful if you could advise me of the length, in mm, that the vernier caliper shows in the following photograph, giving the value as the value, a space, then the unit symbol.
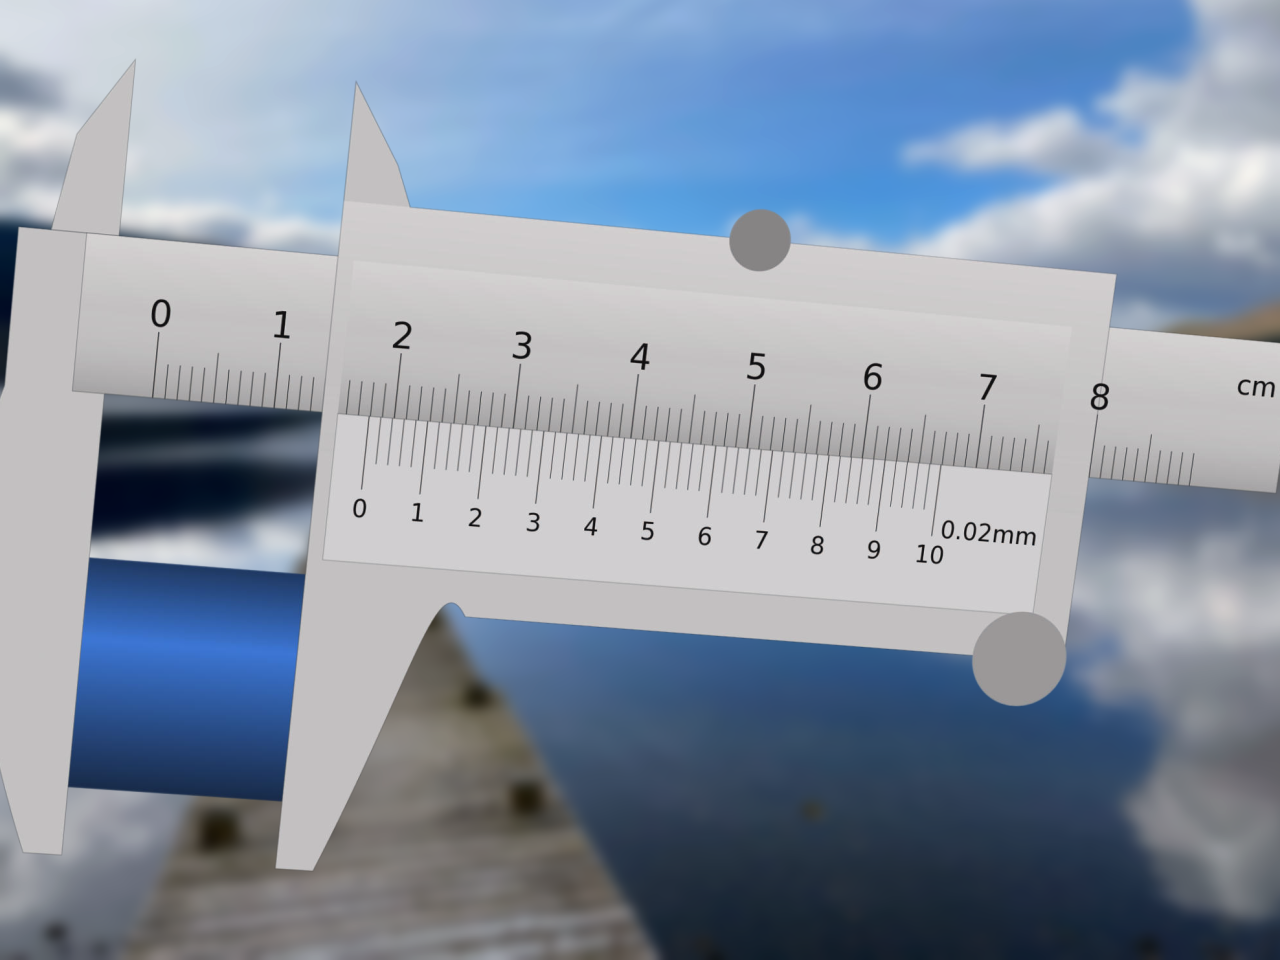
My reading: 17.9 mm
